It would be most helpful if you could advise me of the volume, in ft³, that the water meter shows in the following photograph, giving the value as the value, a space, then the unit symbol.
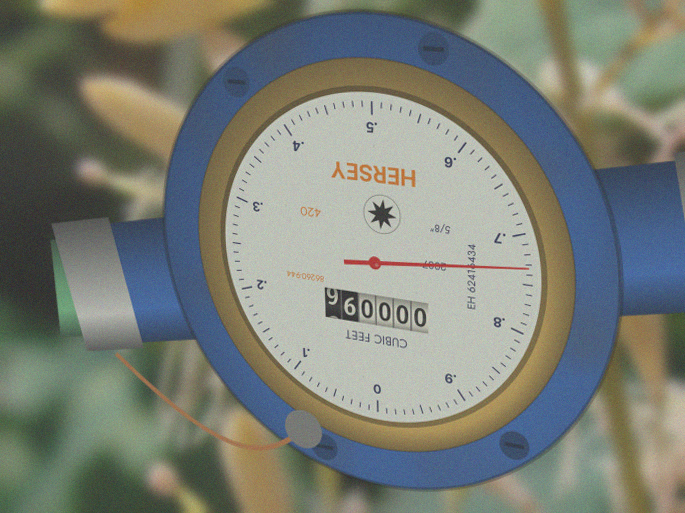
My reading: 95.73 ft³
